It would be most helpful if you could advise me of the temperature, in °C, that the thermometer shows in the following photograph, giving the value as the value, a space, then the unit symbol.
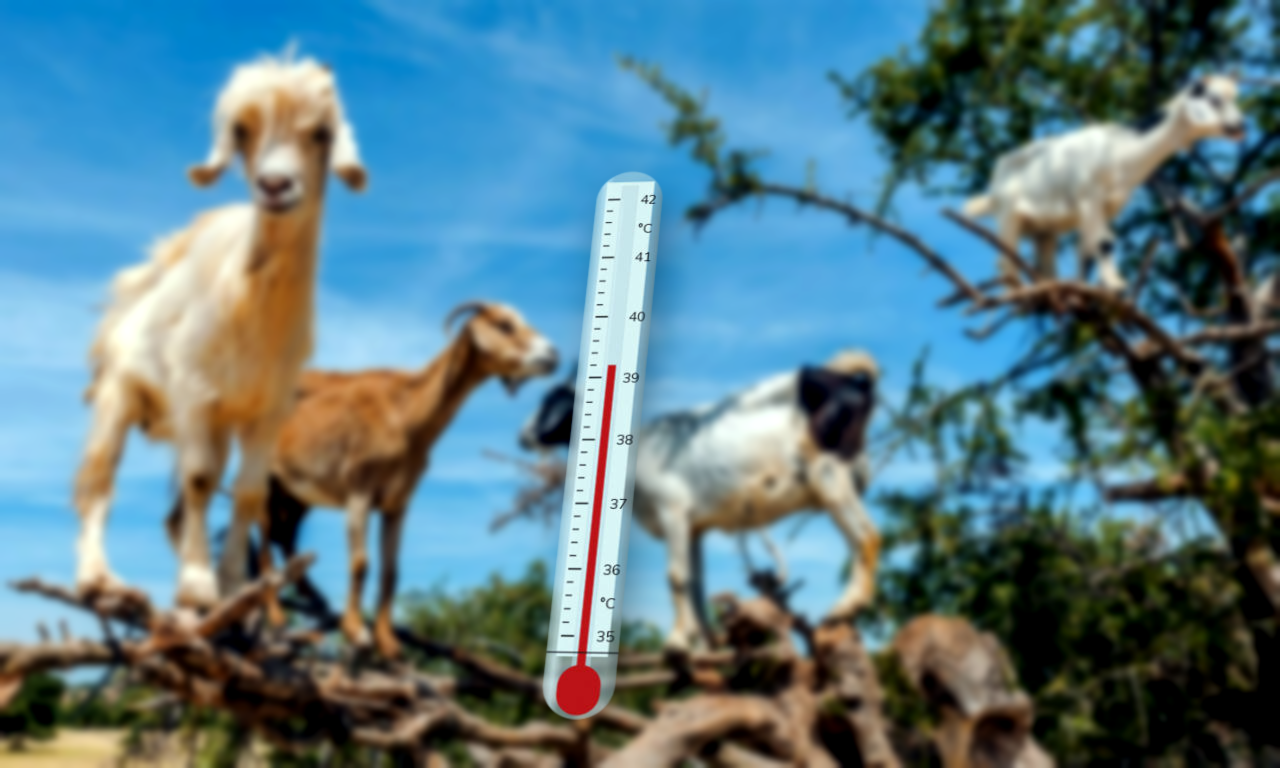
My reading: 39.2 °C
